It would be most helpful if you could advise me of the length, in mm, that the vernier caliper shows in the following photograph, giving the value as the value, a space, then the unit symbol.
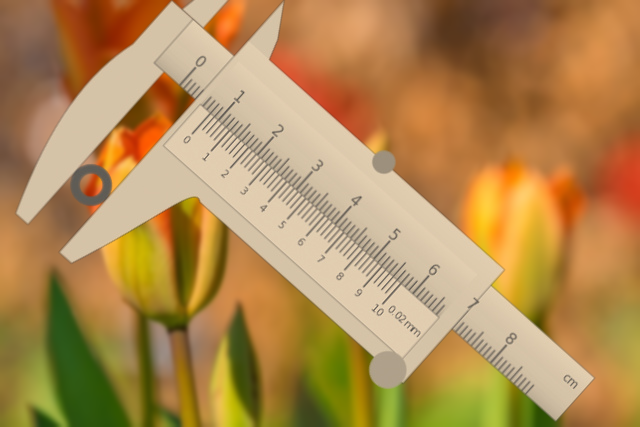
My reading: 8.0 mm
